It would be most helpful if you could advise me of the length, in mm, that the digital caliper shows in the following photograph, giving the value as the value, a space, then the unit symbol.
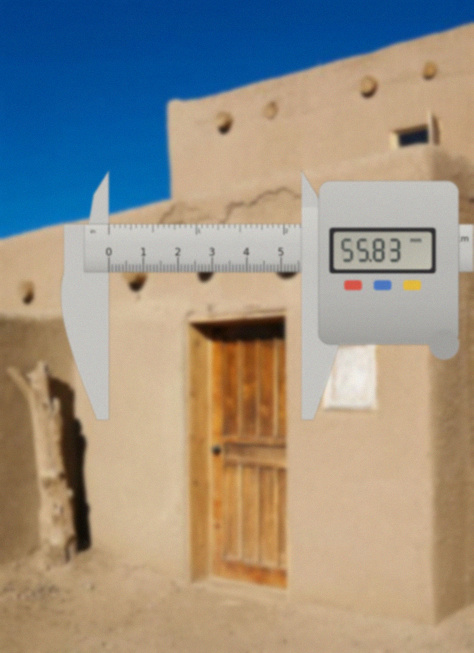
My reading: 55.83 mm
